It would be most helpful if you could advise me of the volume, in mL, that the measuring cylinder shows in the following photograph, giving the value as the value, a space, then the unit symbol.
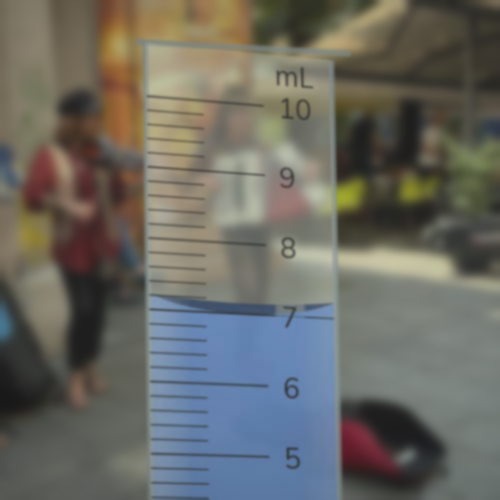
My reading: 7 mL
